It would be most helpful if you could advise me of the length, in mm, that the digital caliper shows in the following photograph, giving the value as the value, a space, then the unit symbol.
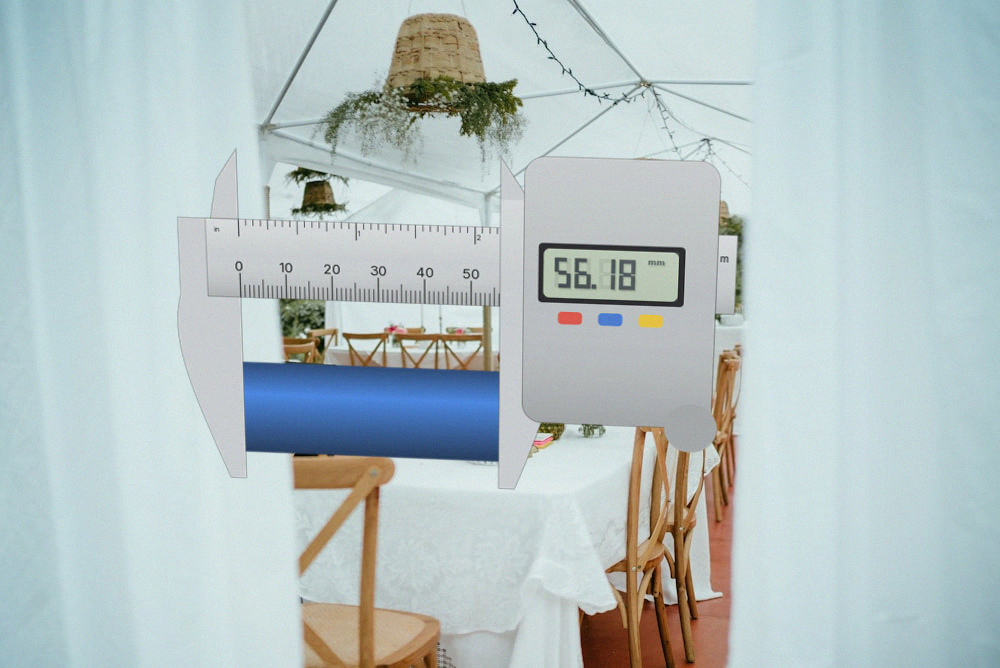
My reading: 56.18 mm
